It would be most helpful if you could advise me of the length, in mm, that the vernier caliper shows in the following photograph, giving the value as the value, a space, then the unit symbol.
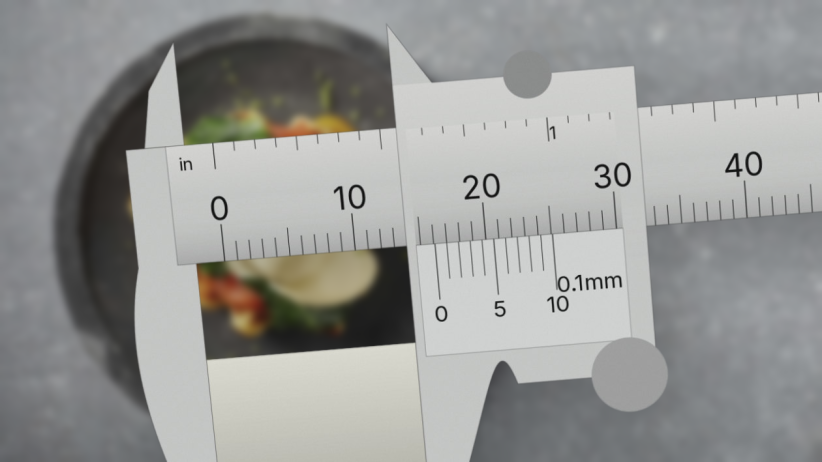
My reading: 16.1 mm
